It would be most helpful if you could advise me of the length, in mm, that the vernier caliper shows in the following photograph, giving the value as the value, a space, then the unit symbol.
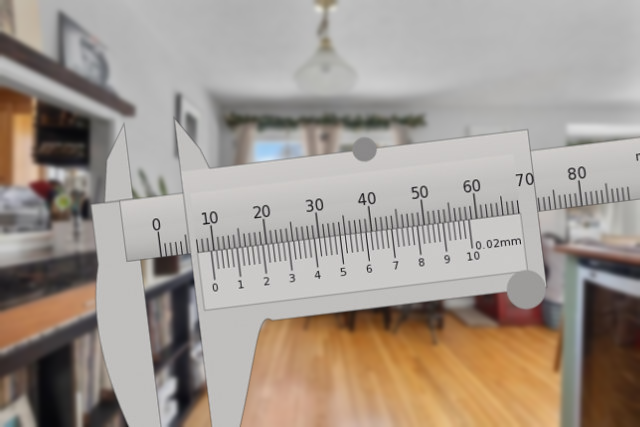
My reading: 9.5 mm
